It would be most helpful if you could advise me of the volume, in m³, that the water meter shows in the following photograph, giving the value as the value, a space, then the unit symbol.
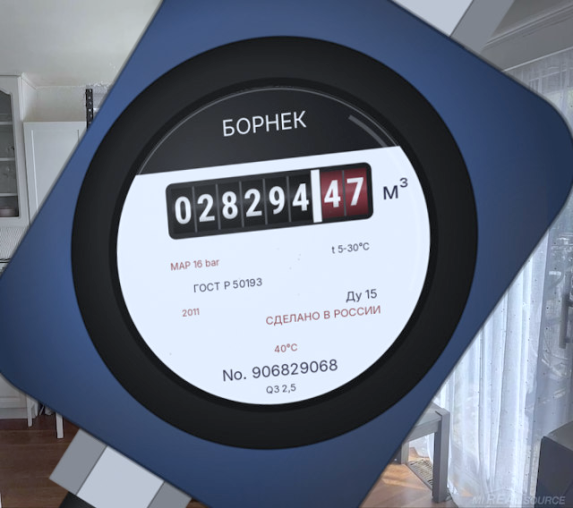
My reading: 28294.47 m³
